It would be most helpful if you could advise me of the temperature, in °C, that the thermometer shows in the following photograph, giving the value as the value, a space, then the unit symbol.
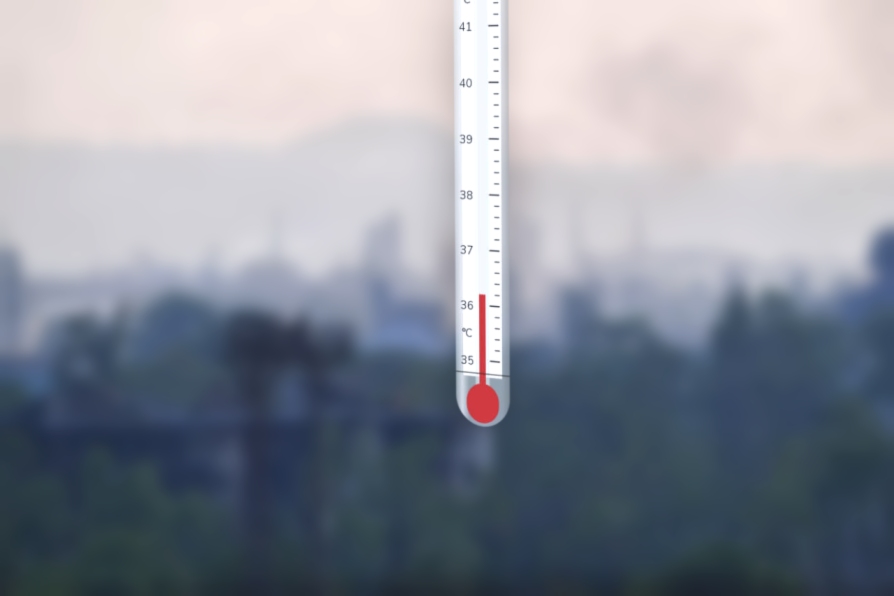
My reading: 36.2 °C
